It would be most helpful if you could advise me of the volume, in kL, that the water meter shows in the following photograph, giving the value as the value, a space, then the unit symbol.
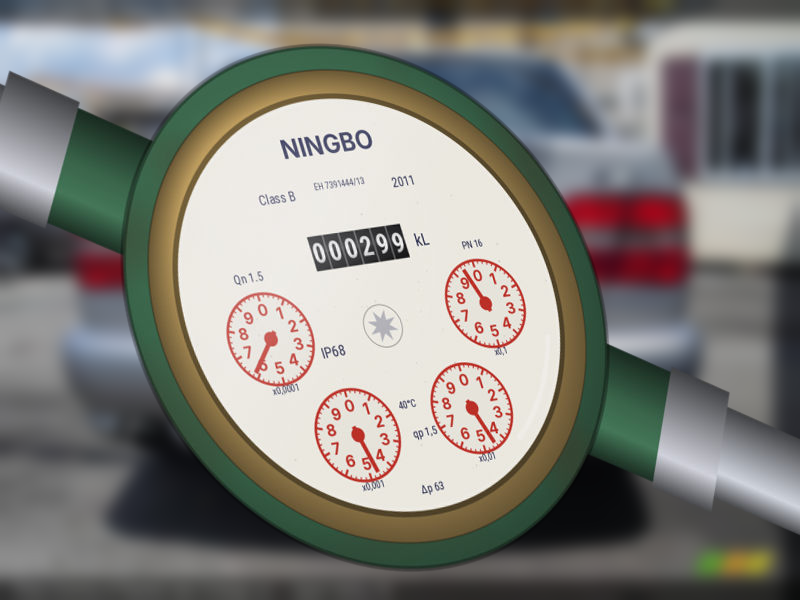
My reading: 298.9446 kL
